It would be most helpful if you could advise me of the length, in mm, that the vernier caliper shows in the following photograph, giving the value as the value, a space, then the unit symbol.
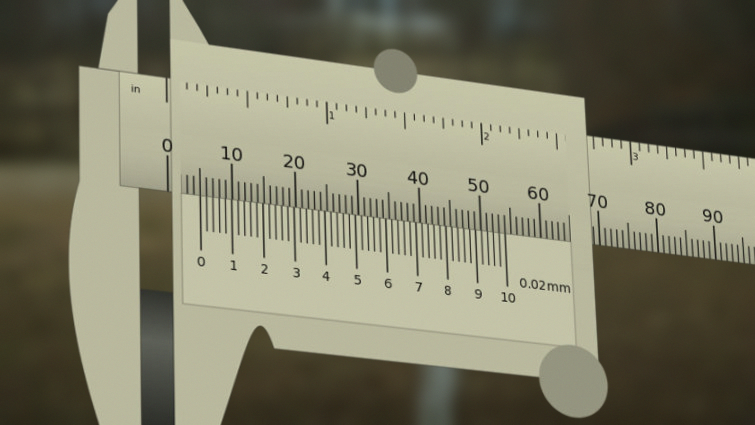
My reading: 5.0 mm
